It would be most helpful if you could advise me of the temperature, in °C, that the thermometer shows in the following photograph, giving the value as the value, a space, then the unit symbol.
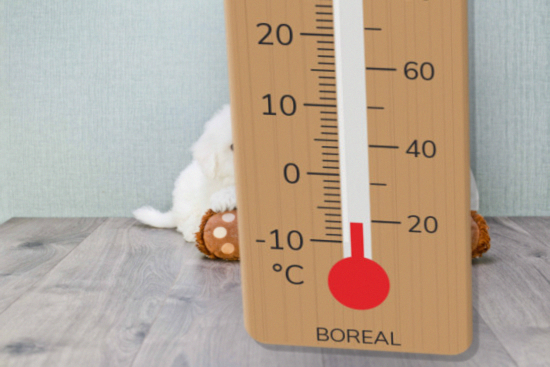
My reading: -7 °C
